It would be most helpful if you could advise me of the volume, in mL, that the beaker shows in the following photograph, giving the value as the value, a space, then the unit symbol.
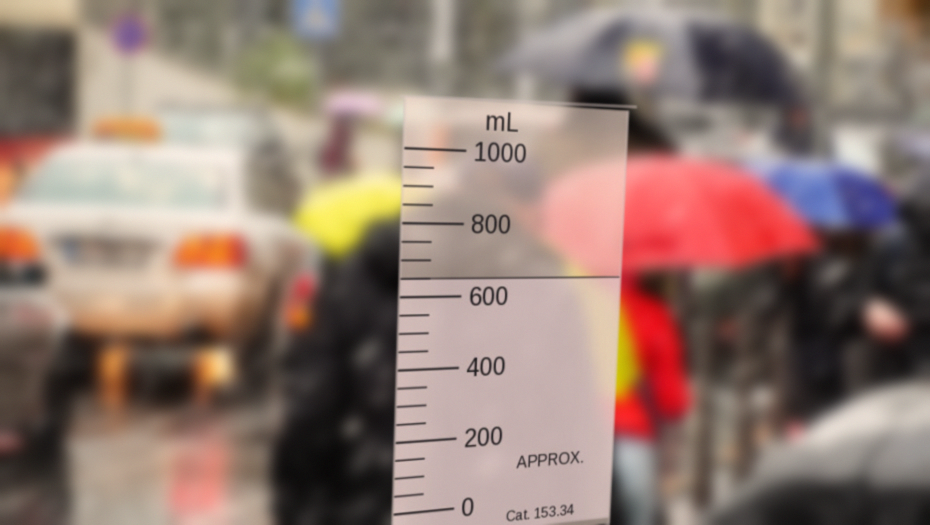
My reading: 650 mL
